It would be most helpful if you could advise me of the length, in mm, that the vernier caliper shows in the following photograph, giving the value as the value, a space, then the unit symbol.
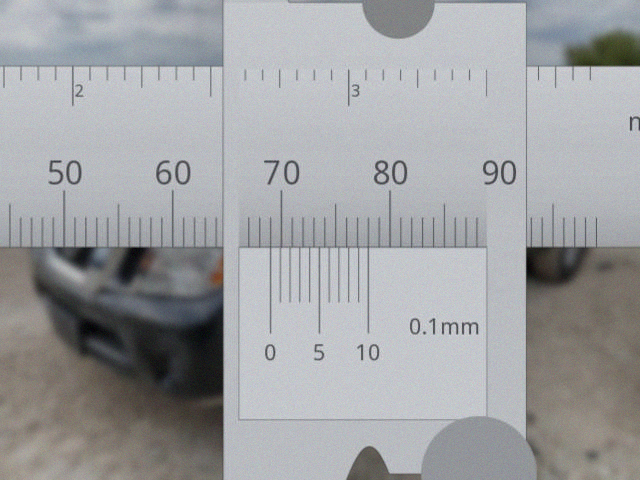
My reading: 69.0 mm
